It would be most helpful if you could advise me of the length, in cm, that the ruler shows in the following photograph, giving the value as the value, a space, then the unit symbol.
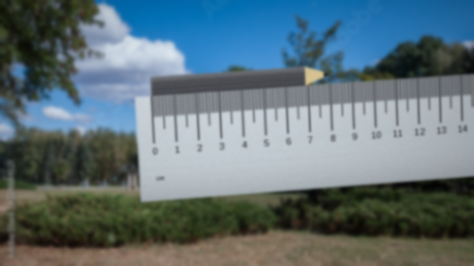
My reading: 8 cm
